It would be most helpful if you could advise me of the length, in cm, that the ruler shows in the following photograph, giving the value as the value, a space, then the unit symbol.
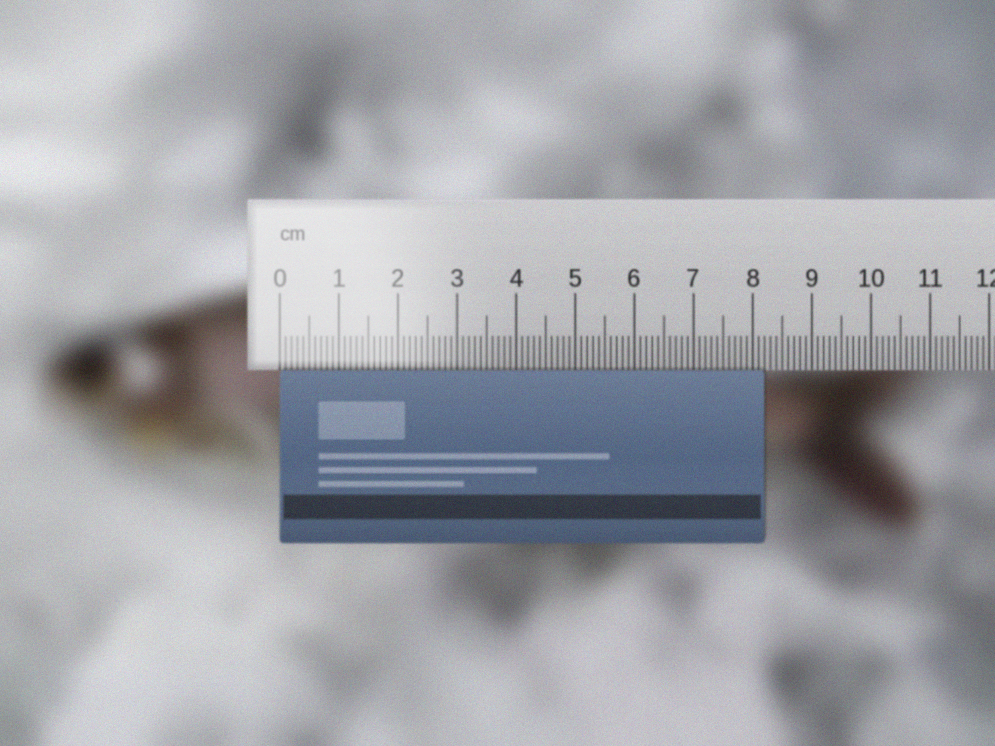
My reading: 8.2 cm
